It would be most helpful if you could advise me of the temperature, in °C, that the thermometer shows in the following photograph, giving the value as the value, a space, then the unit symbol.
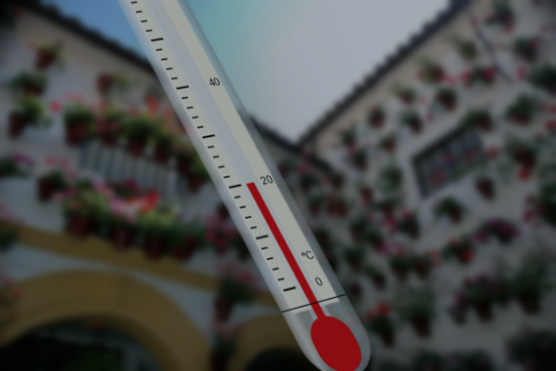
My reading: 20 °C
